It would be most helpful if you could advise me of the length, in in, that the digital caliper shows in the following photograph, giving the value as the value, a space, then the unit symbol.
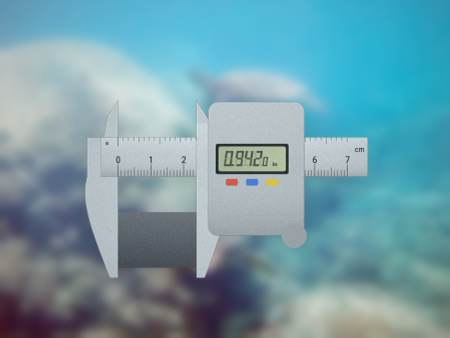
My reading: 0.9420 in
